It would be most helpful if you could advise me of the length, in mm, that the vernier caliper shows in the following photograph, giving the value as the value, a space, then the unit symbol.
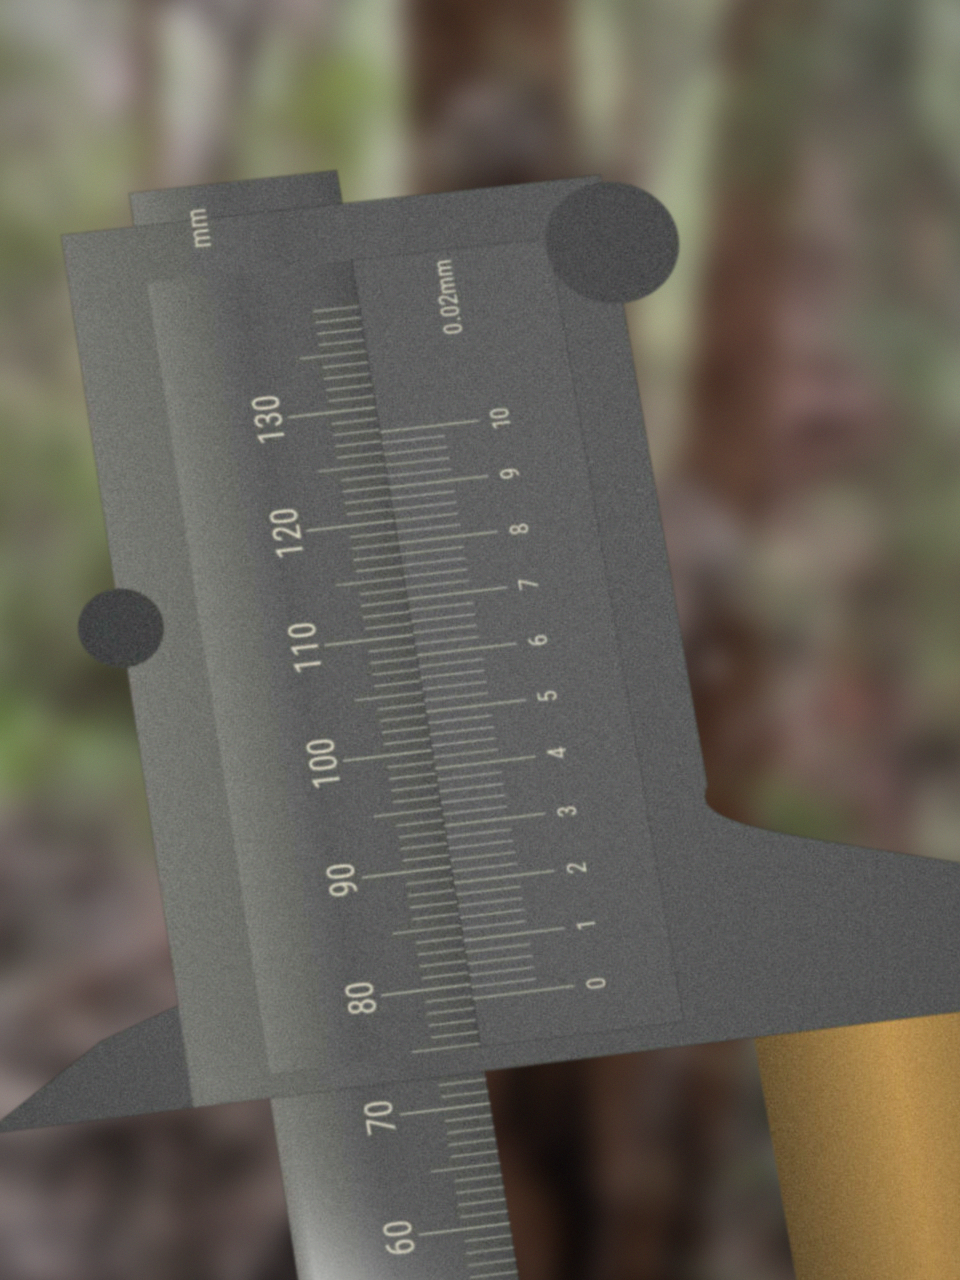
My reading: 78.8 mm
